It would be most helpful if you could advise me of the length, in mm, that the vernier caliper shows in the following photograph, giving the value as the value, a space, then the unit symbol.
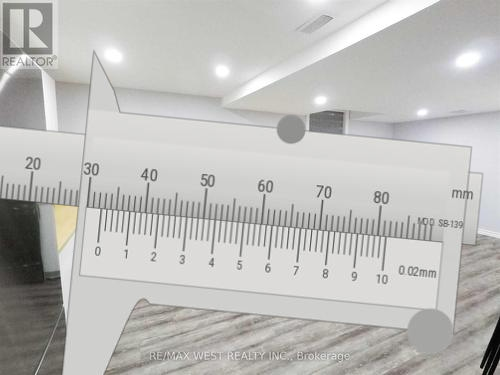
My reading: 32.4 mm
